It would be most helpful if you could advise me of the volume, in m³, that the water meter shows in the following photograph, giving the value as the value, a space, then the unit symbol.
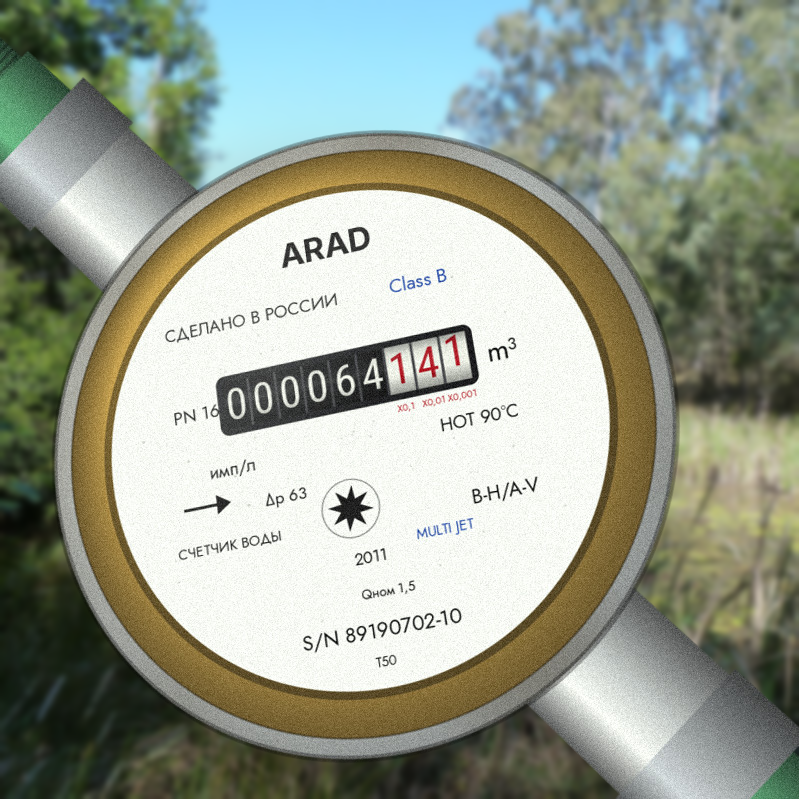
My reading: 64.141 m³
